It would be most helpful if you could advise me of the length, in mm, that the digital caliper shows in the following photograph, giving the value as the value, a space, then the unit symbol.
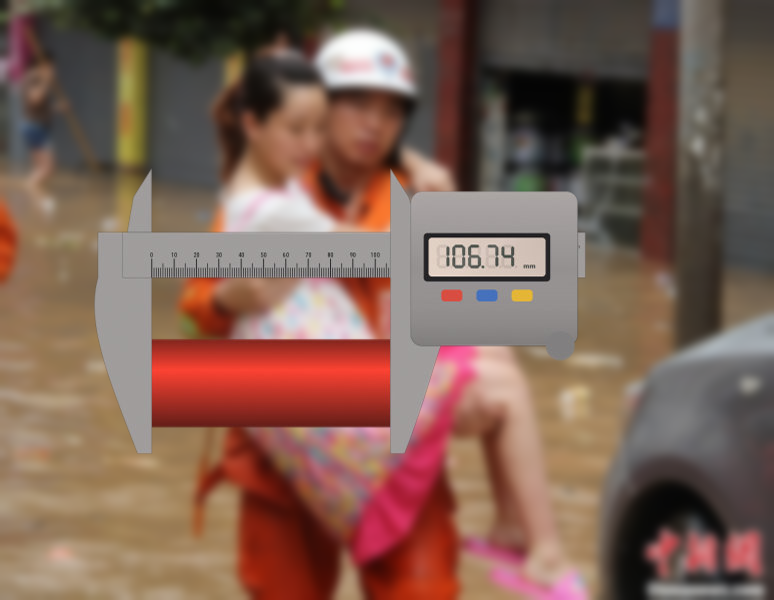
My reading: 106.74 mm
